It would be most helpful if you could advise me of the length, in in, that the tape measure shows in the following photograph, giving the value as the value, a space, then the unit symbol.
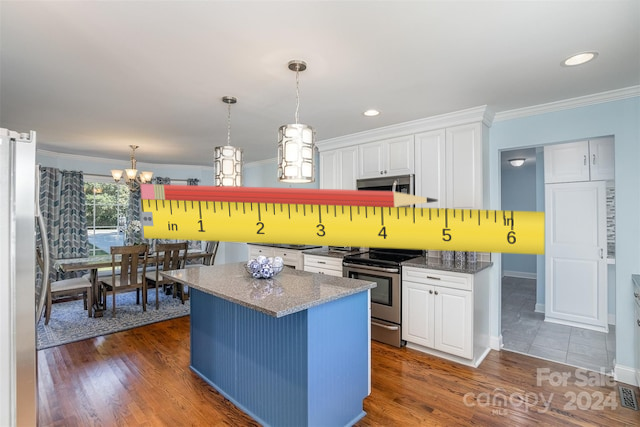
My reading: 4.875 in
